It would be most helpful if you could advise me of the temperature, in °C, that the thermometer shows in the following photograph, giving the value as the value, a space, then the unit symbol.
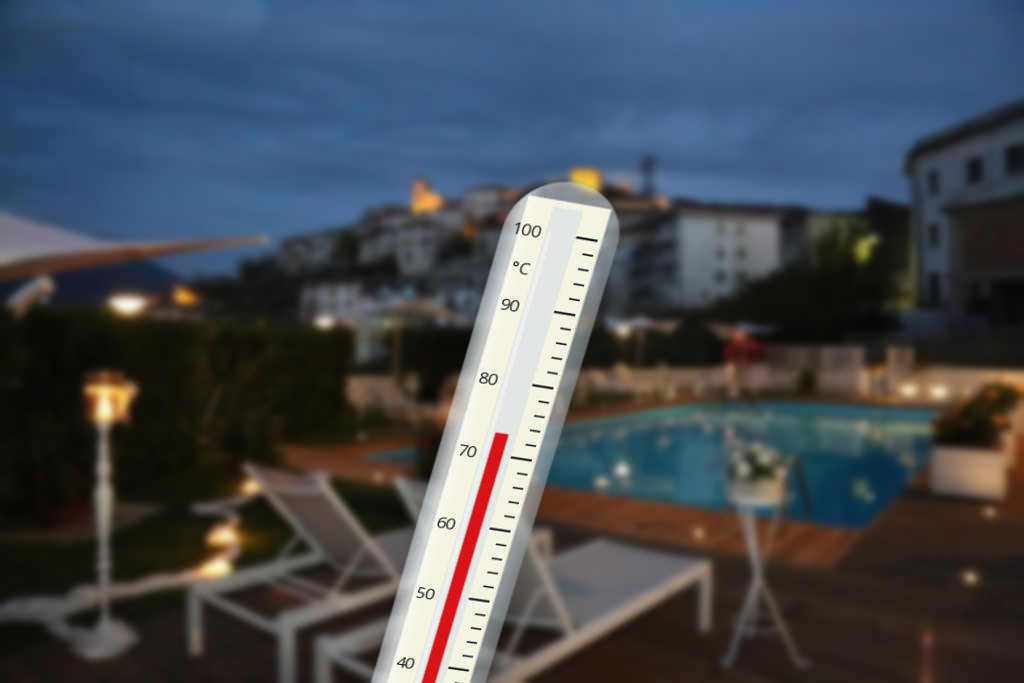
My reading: 73 °C
